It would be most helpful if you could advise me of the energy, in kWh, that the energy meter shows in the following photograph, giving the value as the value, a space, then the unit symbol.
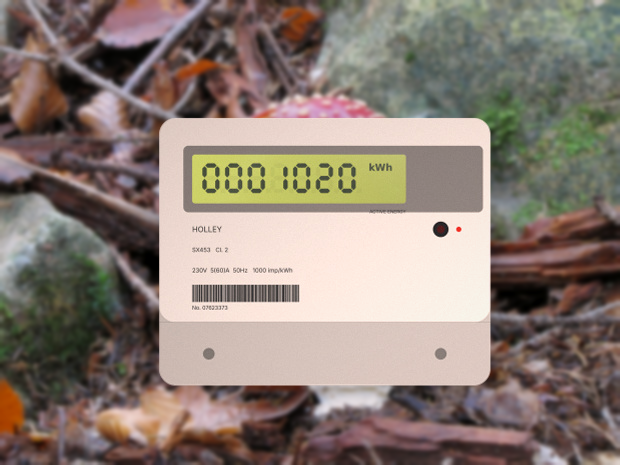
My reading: 1020 kWh
